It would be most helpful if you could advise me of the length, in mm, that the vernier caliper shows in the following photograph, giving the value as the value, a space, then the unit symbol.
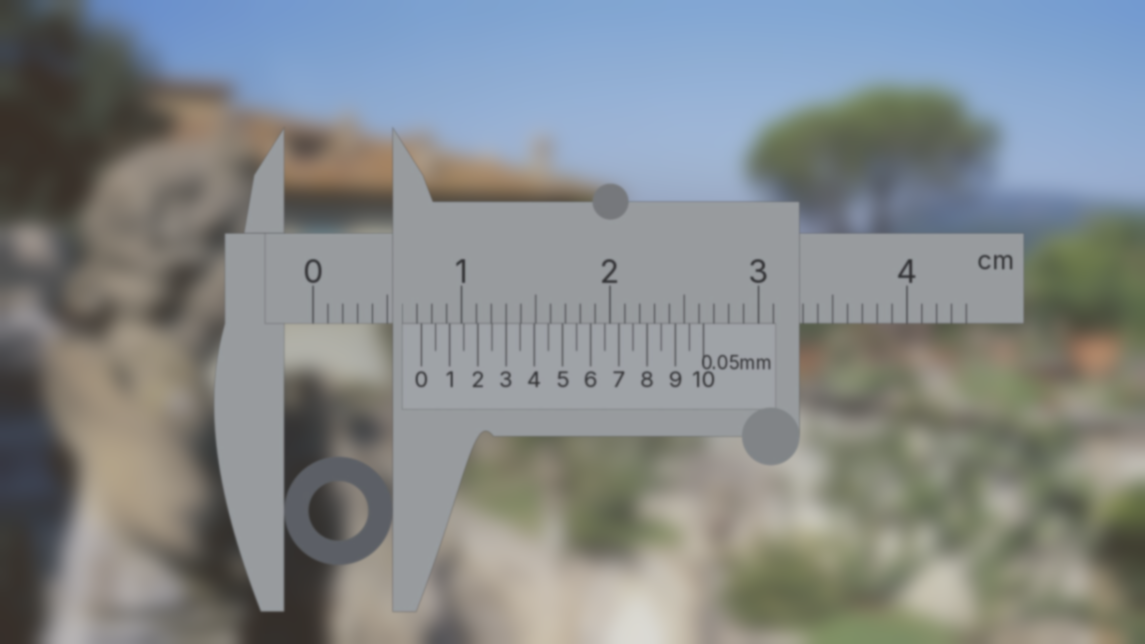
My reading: 7.3 mm
